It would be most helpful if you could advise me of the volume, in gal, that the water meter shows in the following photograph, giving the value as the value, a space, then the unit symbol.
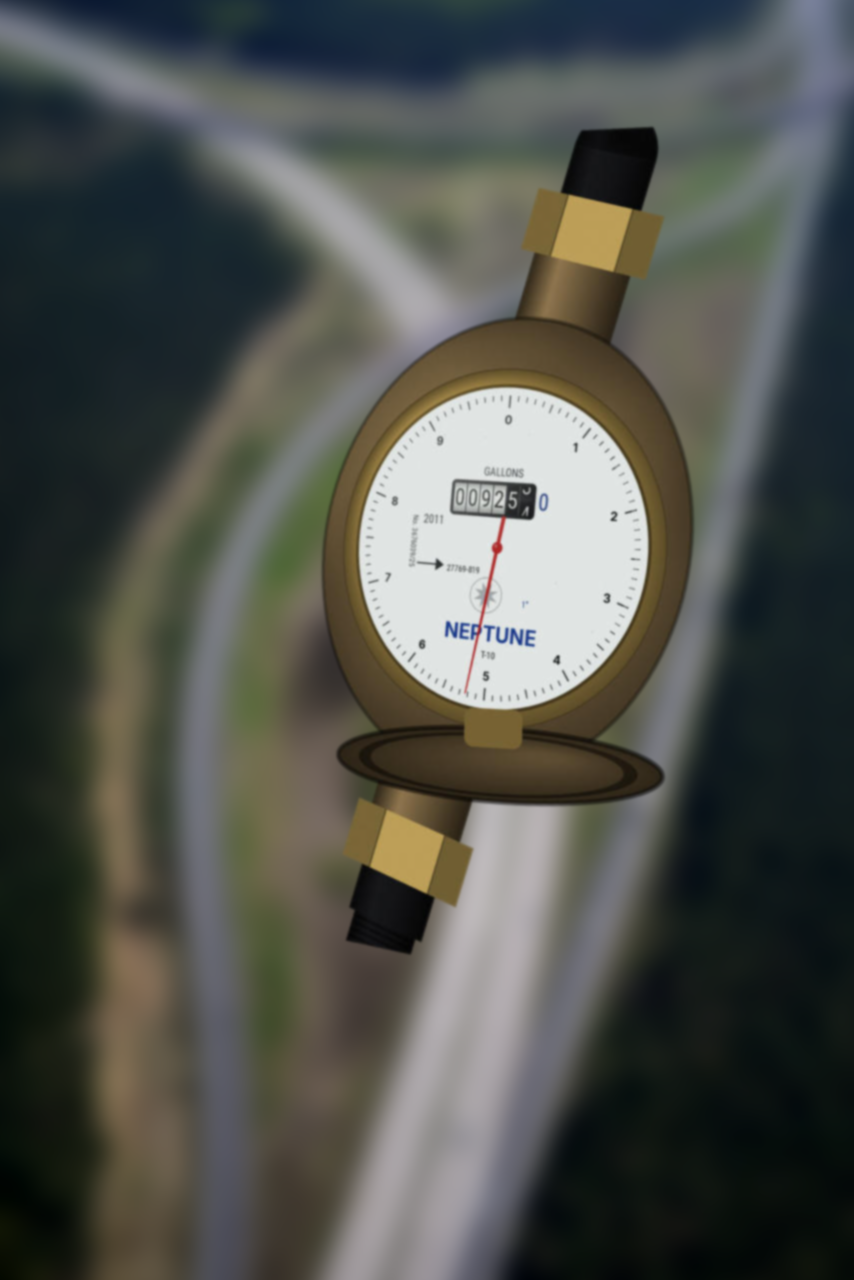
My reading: 92535.2 gal
